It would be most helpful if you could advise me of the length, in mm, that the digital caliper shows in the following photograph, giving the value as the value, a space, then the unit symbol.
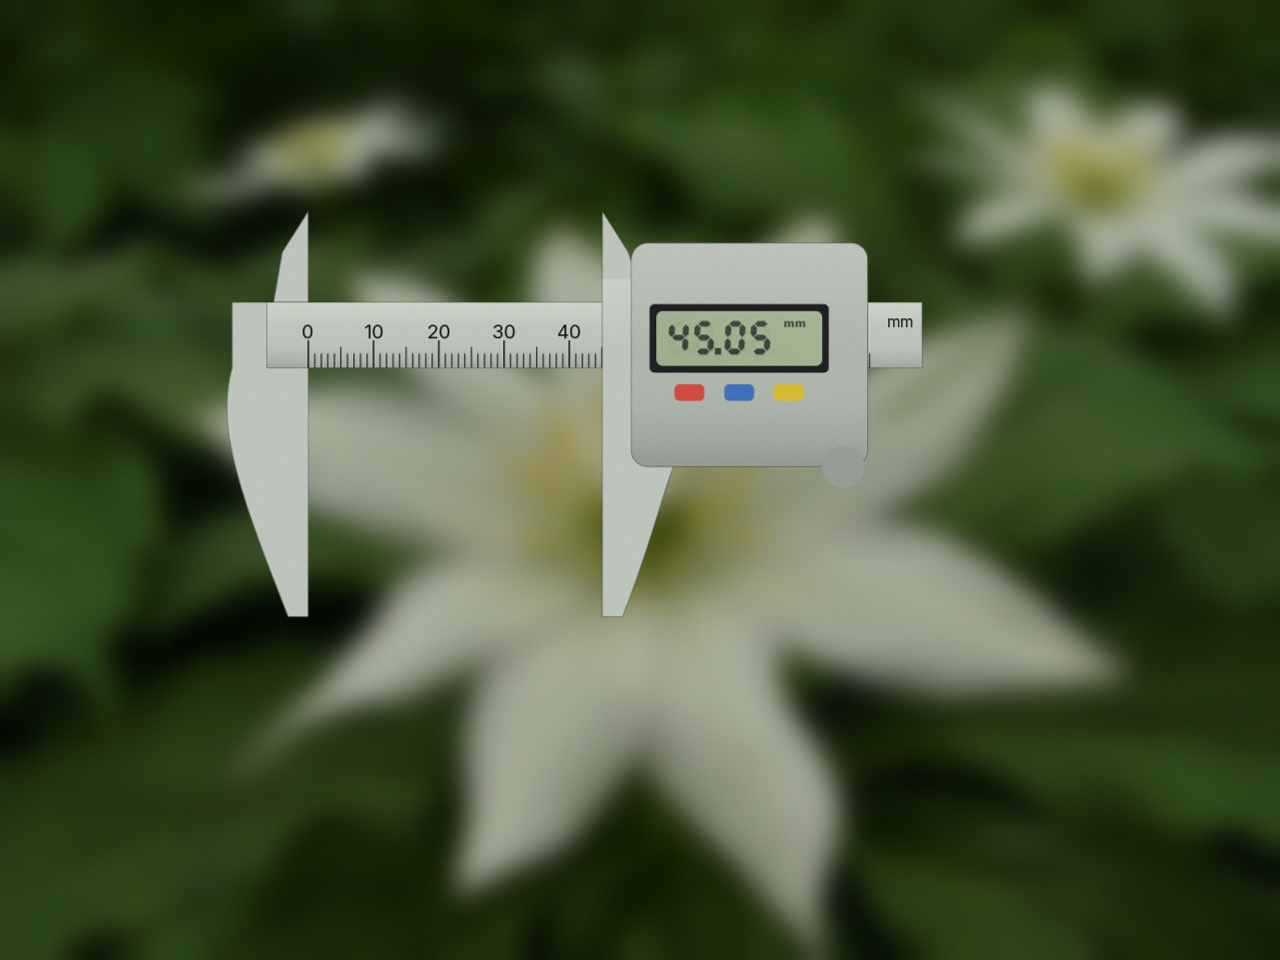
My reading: 45.05 mm
